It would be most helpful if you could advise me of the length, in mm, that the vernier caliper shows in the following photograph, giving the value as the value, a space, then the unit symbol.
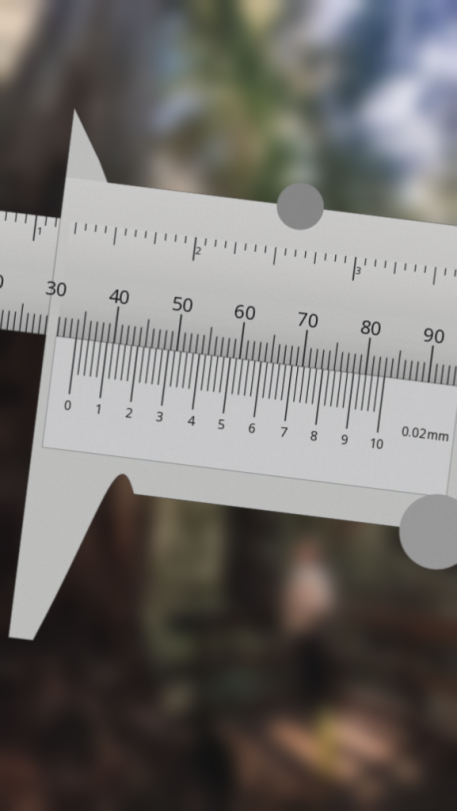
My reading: 34.0 mm
